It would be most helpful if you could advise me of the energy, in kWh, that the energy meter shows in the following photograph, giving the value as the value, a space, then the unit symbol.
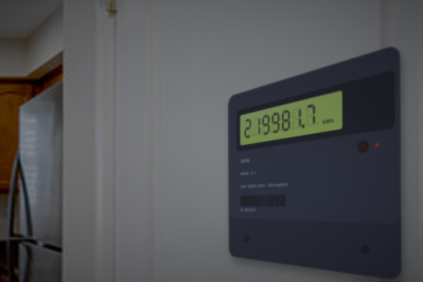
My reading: 219981.7 kWh
